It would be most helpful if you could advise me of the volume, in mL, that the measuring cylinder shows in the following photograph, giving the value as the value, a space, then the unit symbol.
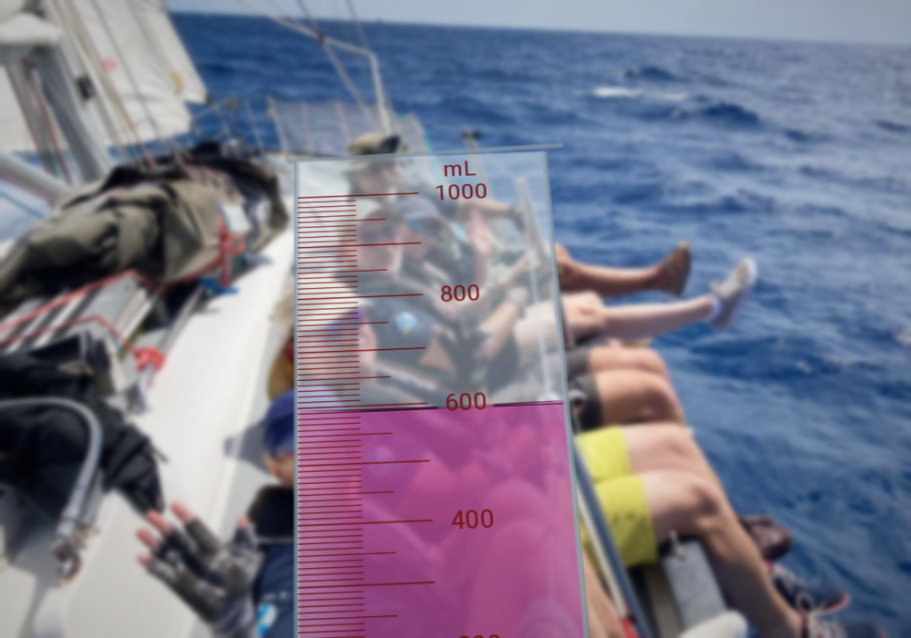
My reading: 590 mL
